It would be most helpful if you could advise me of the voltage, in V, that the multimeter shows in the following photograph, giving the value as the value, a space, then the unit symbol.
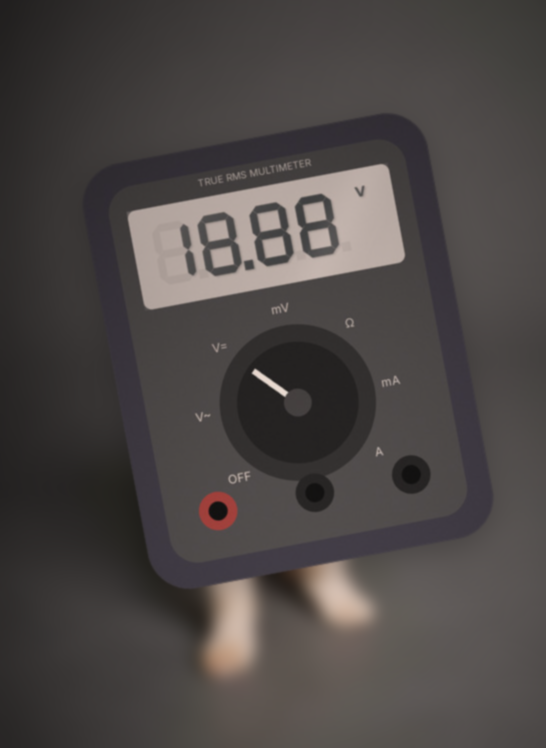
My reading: 18.88 V
